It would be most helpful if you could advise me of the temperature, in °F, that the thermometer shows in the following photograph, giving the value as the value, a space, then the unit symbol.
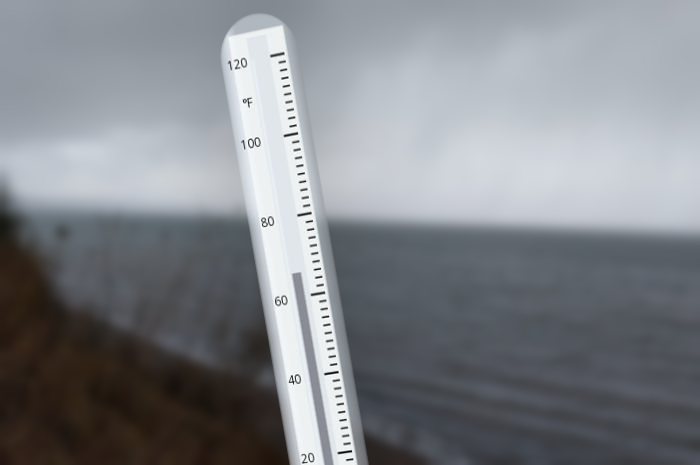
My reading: 66 °F
